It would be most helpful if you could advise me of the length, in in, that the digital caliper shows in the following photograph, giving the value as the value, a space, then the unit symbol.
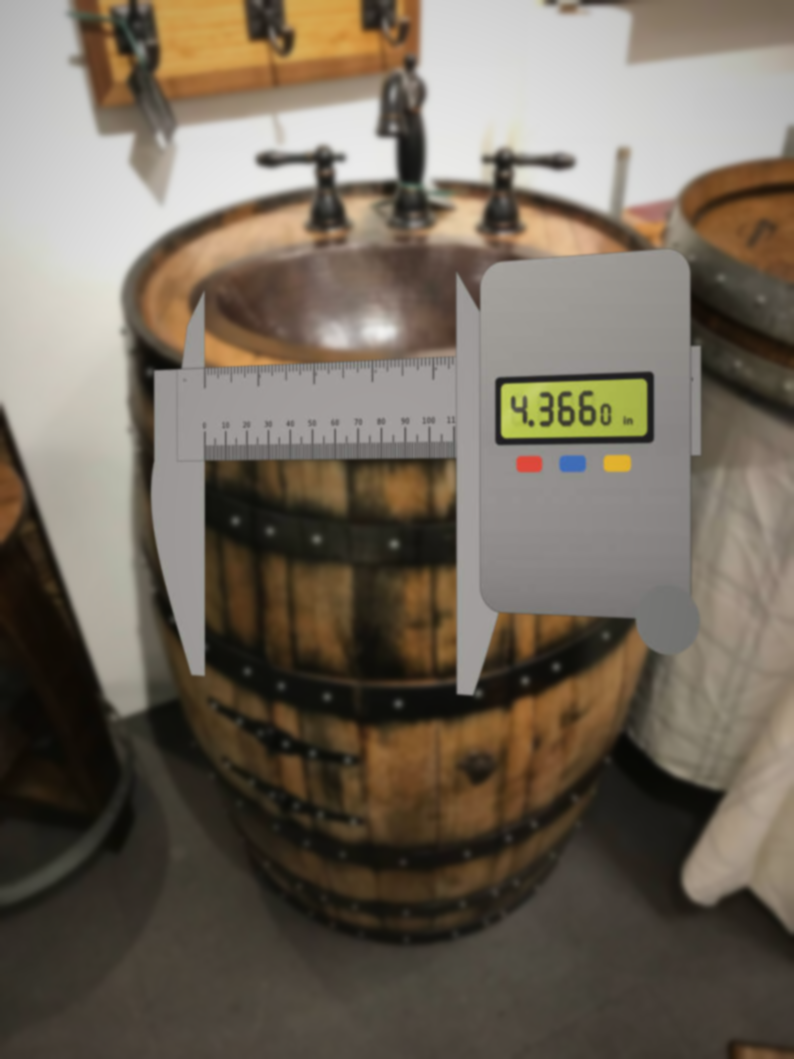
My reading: 4.3660 in
